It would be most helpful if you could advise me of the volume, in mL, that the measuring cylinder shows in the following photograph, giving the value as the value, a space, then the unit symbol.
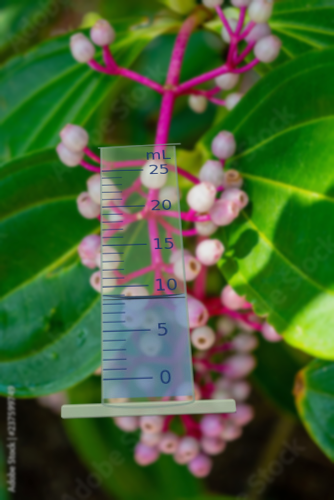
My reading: 8.5 mL
